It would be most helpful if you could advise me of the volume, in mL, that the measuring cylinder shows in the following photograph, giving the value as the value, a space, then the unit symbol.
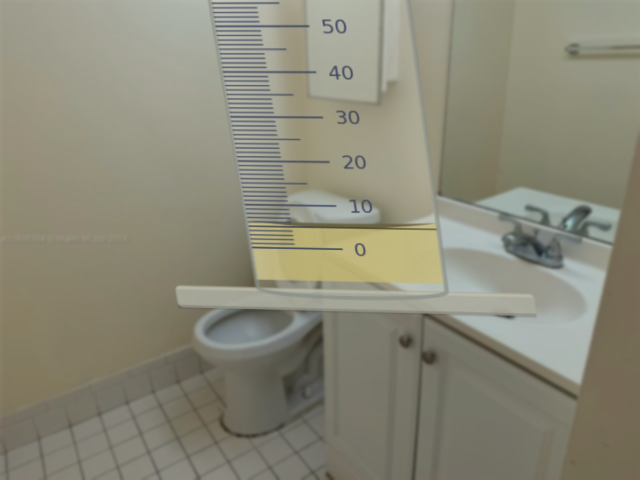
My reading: 5 mL
